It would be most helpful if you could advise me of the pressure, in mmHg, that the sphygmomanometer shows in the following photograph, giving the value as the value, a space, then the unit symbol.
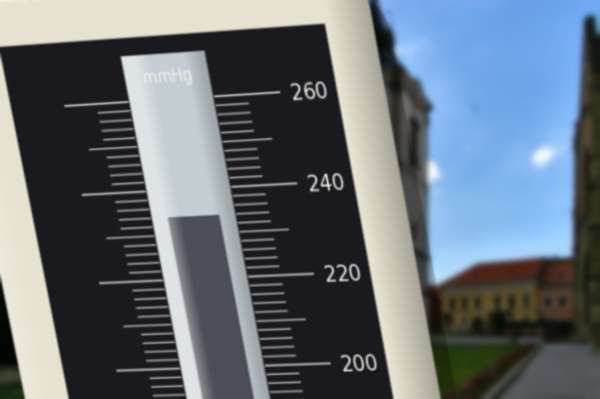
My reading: 234 mmHg
